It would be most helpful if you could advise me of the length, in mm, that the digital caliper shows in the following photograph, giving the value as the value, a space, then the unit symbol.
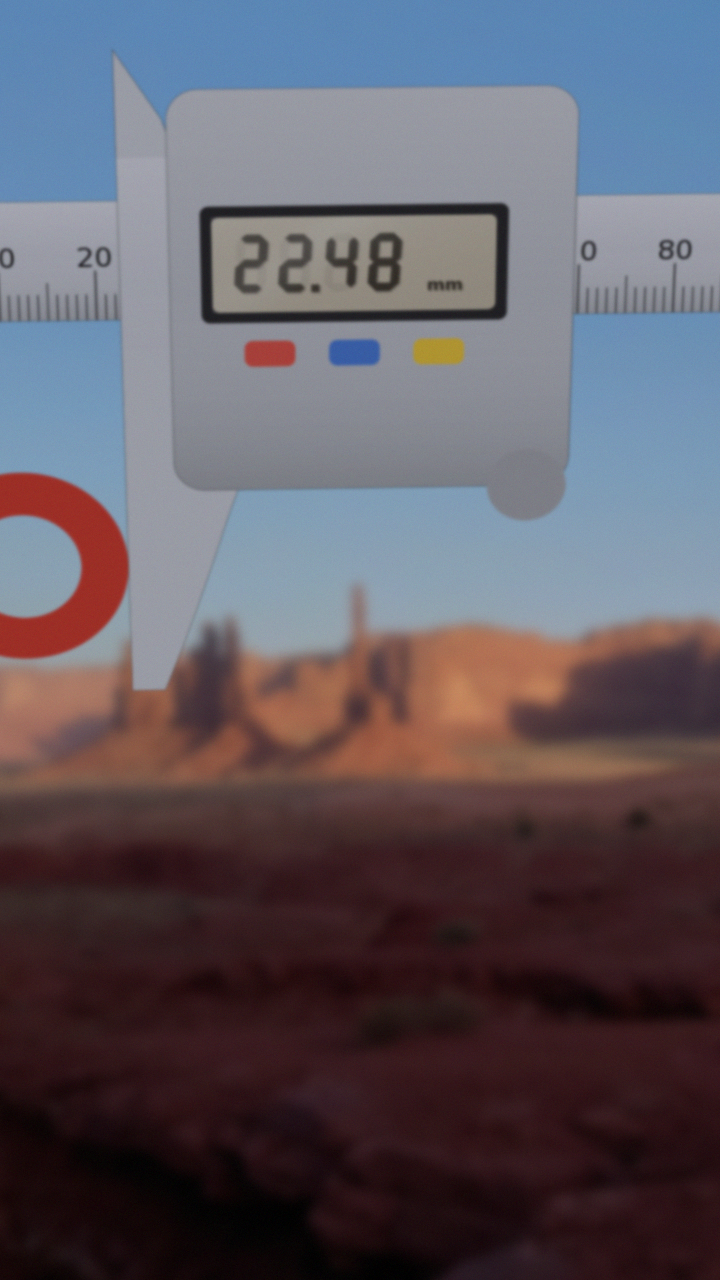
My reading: 22.48 mm
